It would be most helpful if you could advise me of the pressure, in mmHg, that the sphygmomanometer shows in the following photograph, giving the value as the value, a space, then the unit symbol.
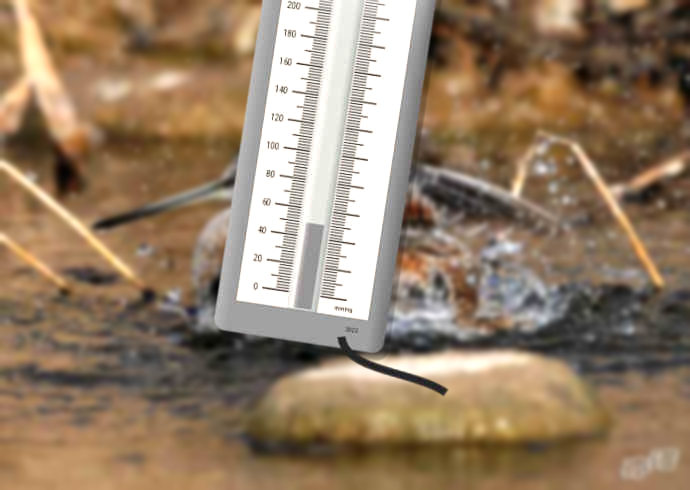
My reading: 50 mmHg
